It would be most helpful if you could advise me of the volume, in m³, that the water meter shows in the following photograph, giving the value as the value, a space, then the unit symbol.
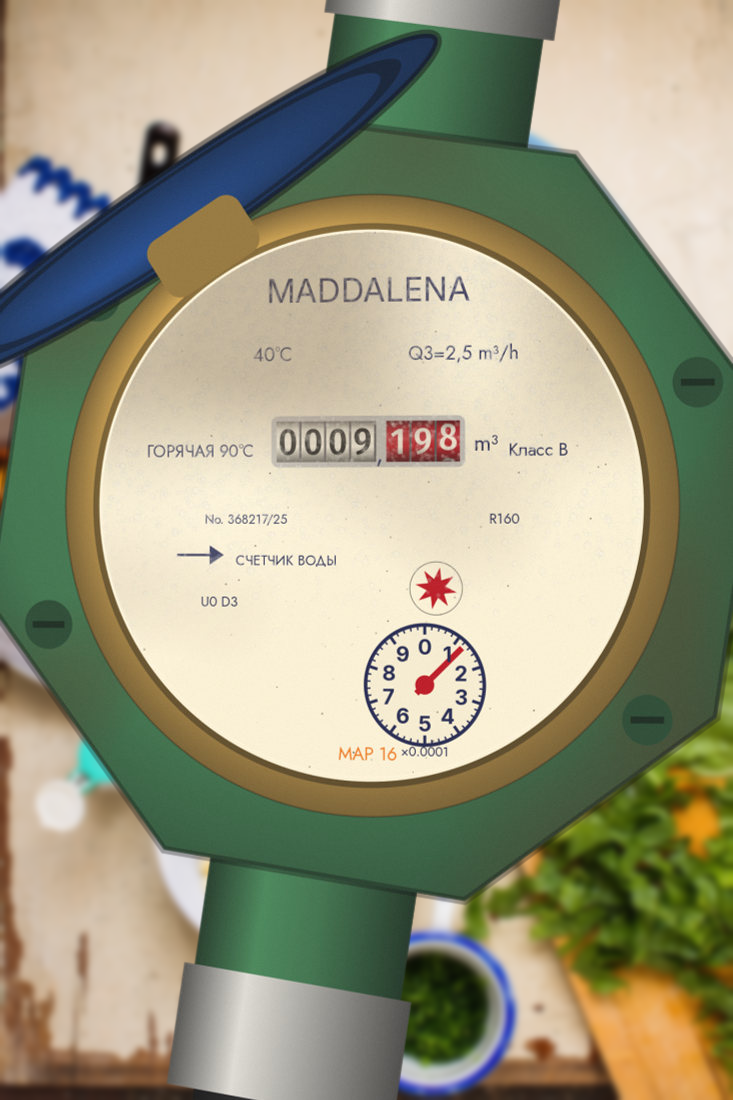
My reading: 9.1981 m³
